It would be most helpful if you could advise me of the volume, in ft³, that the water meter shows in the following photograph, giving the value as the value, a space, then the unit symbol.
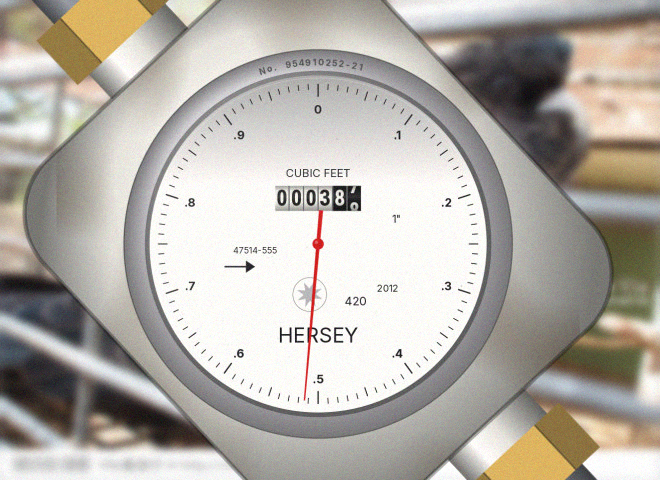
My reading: 387.51 ft³
